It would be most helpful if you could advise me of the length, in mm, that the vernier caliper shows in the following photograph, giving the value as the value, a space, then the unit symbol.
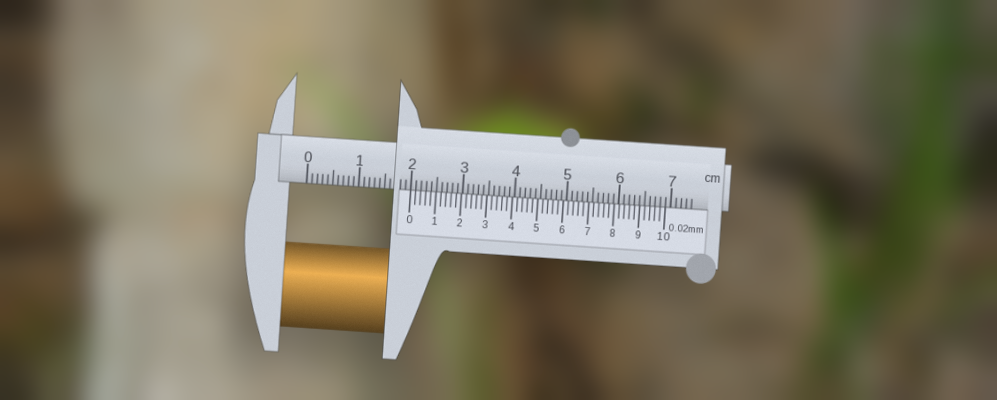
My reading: 20.0 mm
